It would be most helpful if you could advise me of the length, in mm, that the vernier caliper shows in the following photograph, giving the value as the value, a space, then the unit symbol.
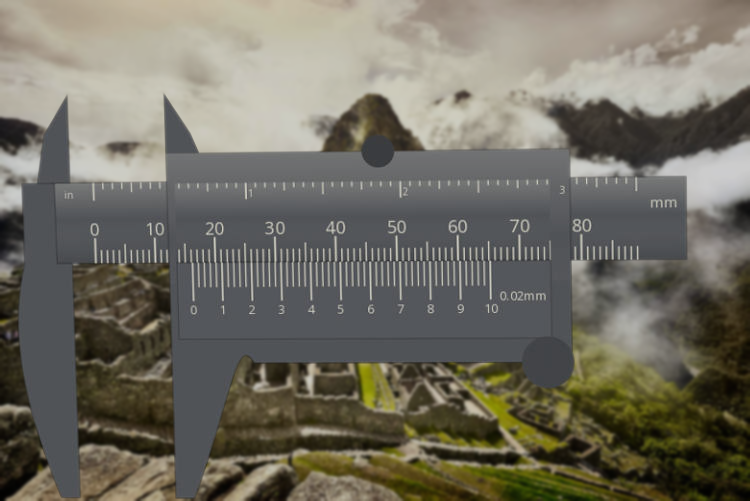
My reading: 16.2 mm
